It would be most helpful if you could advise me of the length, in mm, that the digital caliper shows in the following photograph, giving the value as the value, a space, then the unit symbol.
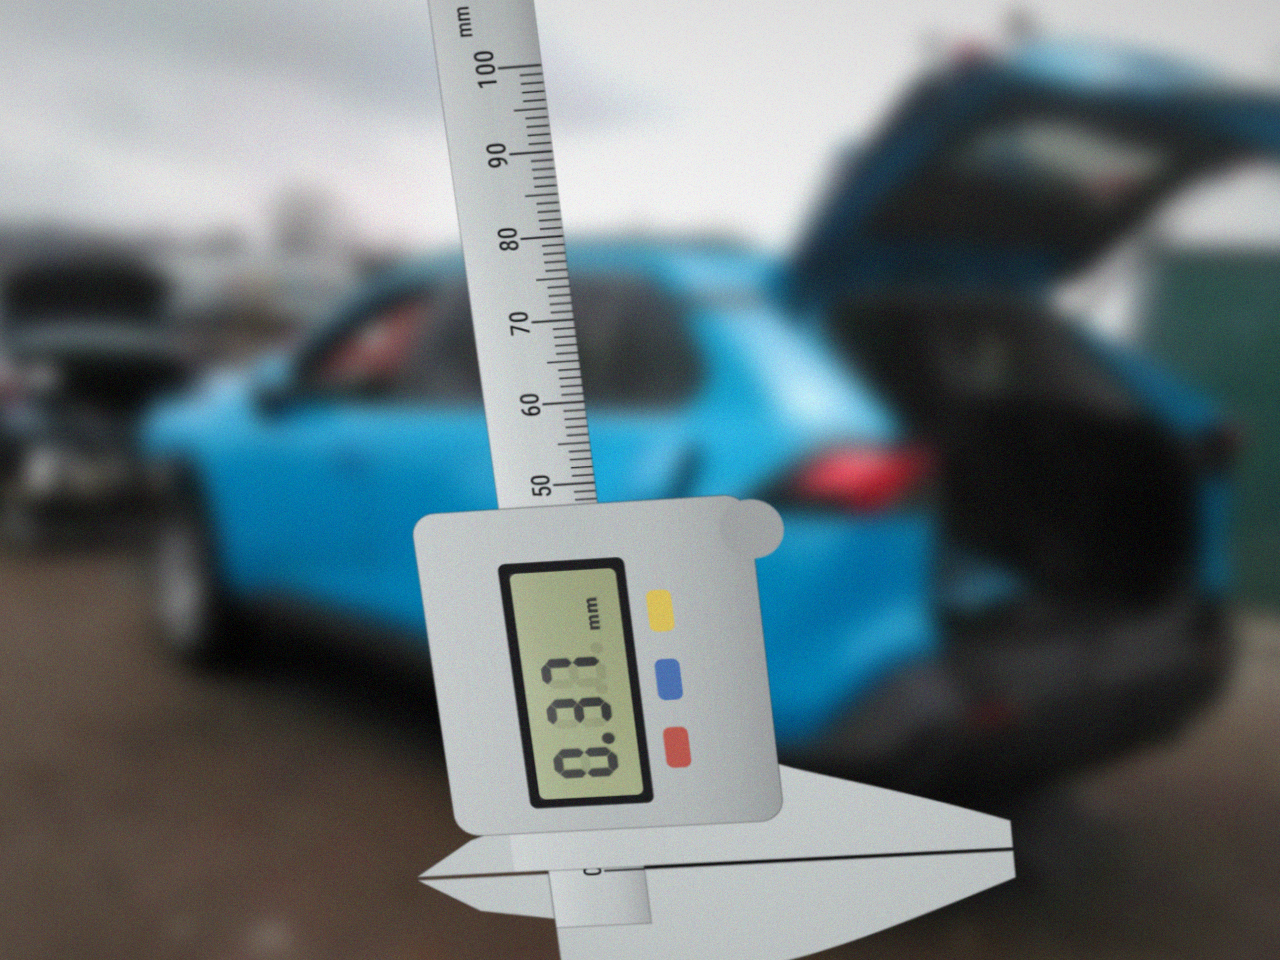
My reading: 0.37 mm
